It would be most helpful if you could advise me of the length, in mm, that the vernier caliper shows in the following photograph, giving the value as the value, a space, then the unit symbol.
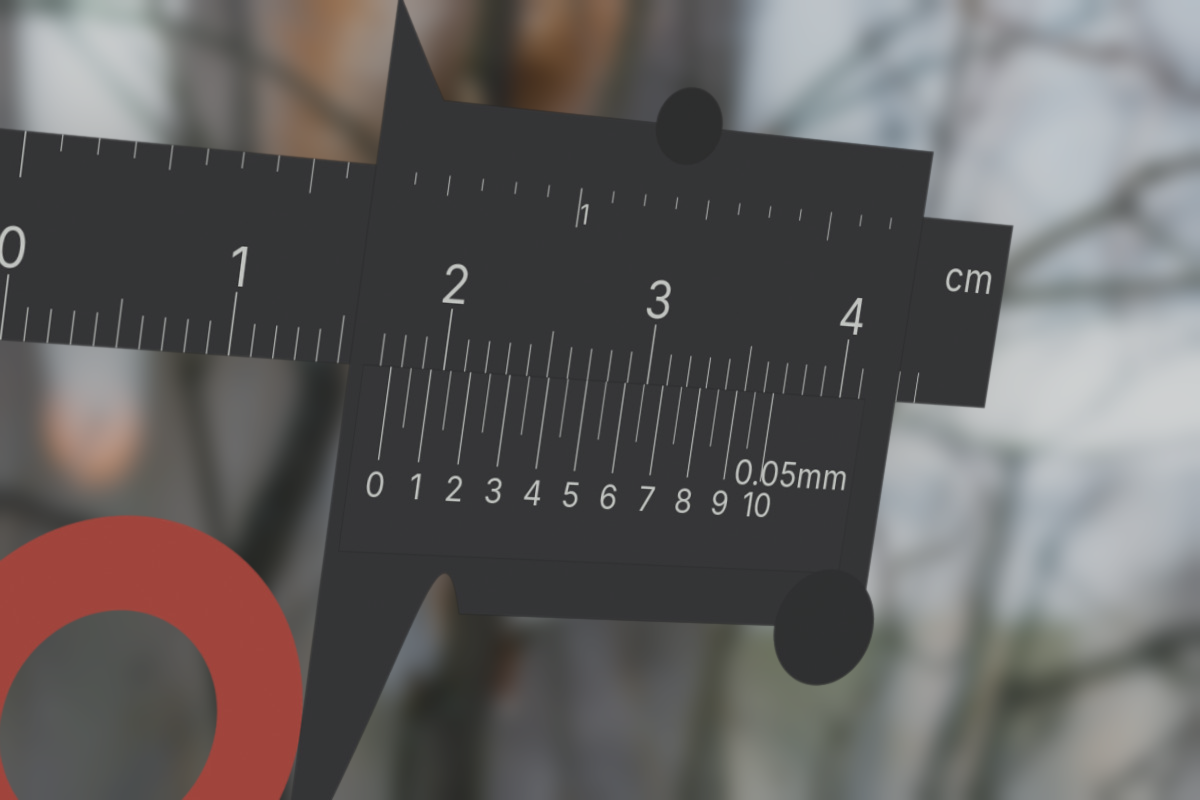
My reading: 17.5 mm
